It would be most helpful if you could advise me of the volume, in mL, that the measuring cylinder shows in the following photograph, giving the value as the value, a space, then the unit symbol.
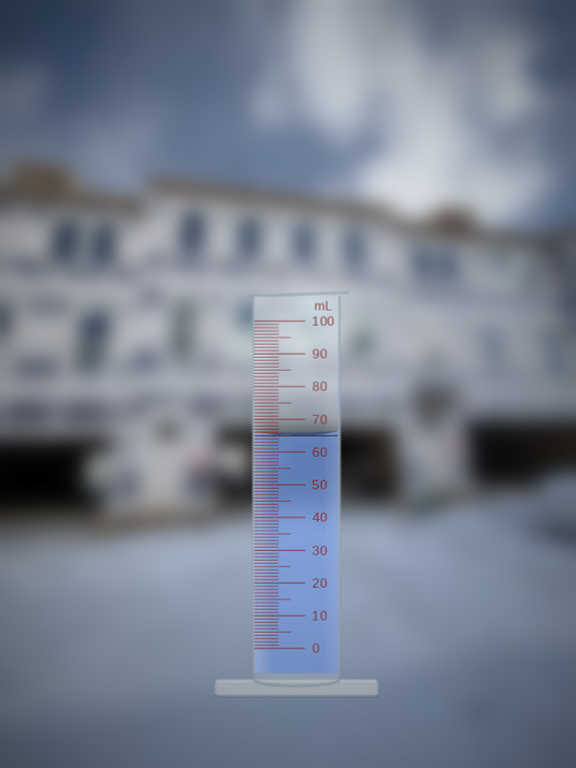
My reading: 65 mL
